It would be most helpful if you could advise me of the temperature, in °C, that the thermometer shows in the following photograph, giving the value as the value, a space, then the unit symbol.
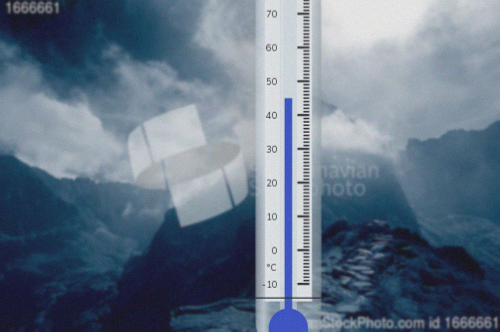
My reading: 45 °C
